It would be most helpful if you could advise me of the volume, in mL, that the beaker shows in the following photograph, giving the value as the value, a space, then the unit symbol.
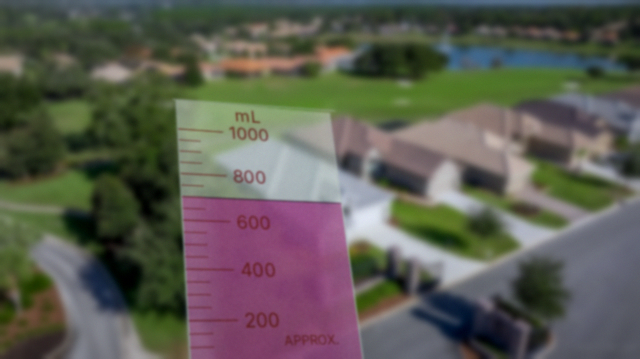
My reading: 700 mL
